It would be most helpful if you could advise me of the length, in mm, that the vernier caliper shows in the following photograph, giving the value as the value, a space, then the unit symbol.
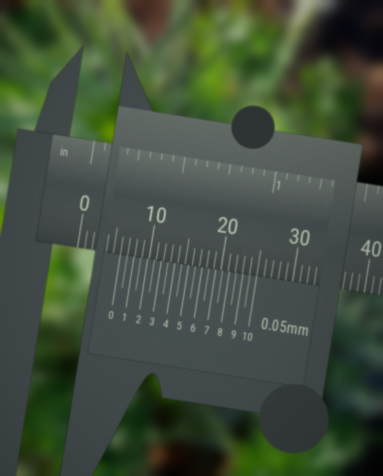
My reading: 6.0 mm
